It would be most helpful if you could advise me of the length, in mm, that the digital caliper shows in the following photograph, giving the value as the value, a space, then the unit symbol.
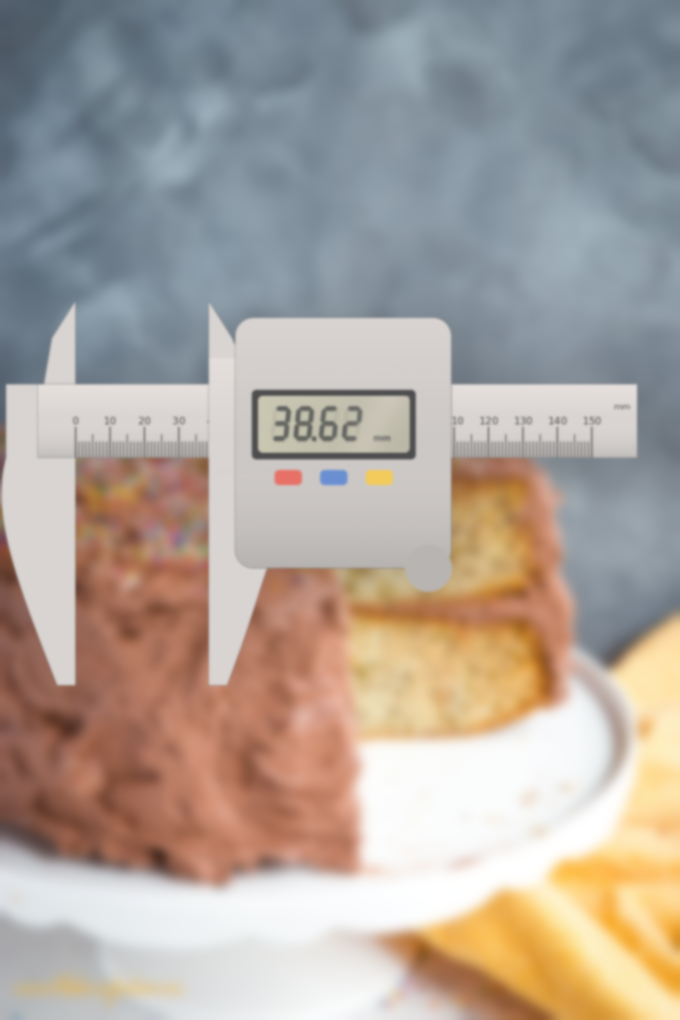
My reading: 38.62 mm
